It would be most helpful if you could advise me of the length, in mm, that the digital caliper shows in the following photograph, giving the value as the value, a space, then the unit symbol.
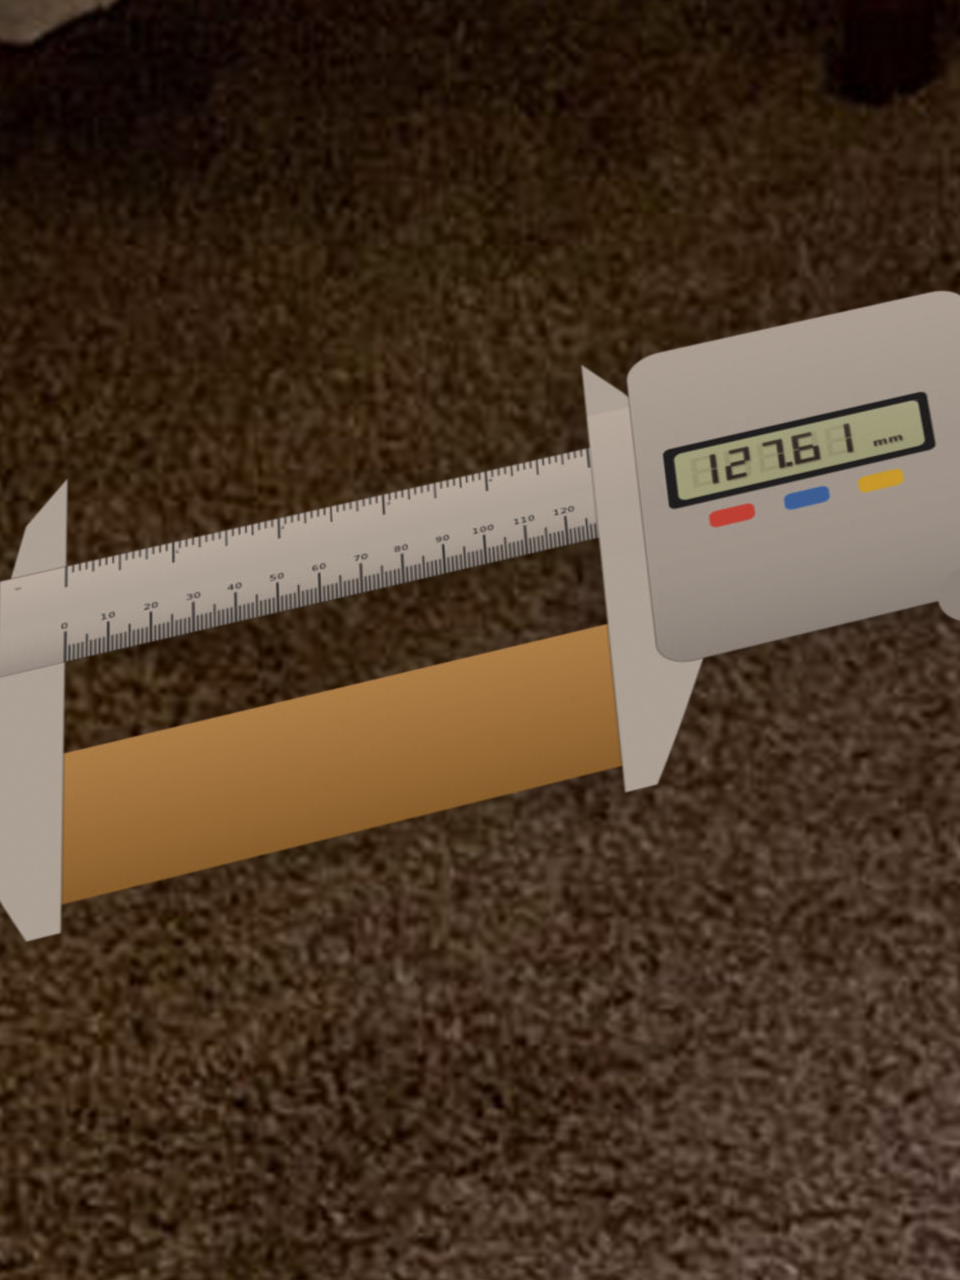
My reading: 127.61 mm
